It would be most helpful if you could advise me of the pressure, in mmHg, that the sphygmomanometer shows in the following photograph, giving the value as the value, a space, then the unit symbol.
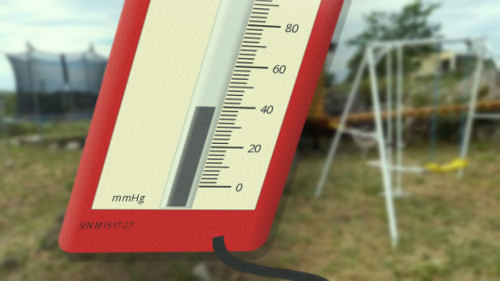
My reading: 40 mmHg
